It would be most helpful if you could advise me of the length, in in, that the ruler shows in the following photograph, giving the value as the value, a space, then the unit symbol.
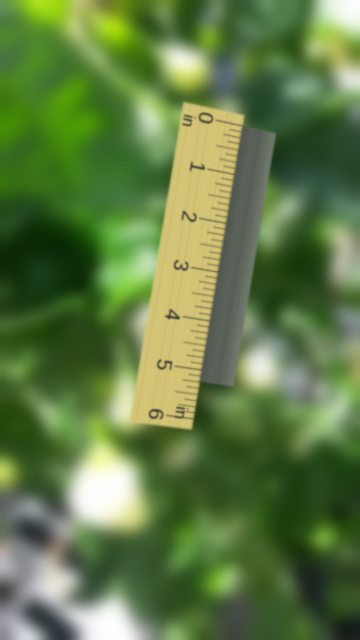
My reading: 5.25 in
